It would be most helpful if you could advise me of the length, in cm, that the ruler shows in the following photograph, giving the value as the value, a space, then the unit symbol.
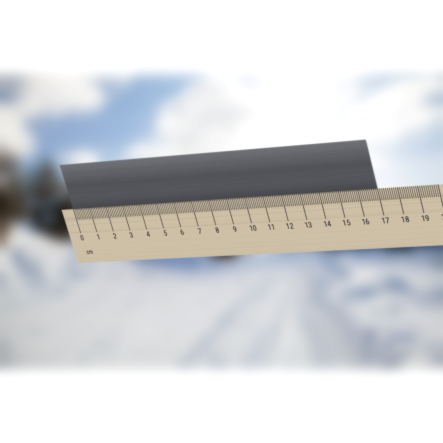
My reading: 17 cm
